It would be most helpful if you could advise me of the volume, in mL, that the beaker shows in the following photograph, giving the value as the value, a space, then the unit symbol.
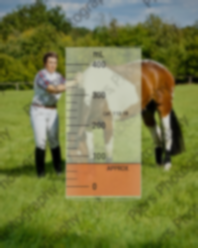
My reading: 75 mL
